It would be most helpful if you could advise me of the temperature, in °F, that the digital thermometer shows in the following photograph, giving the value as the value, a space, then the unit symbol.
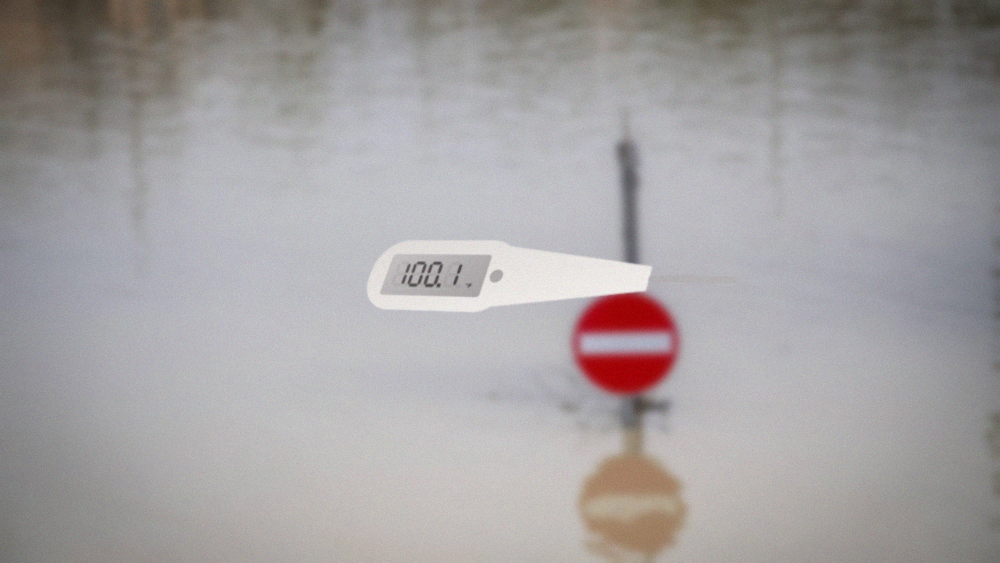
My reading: 100.1 °F
